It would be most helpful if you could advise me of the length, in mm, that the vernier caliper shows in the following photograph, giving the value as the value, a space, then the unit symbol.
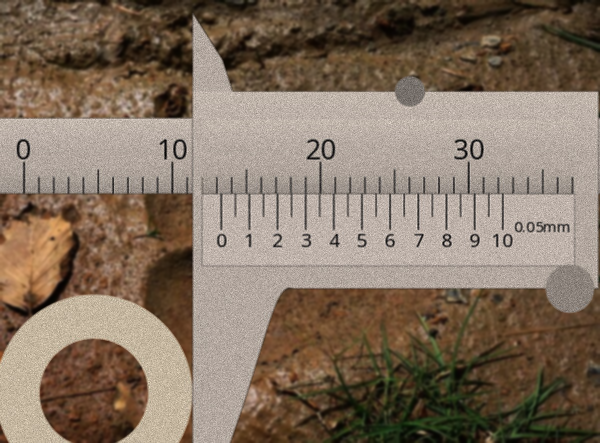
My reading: 13.3 mm
